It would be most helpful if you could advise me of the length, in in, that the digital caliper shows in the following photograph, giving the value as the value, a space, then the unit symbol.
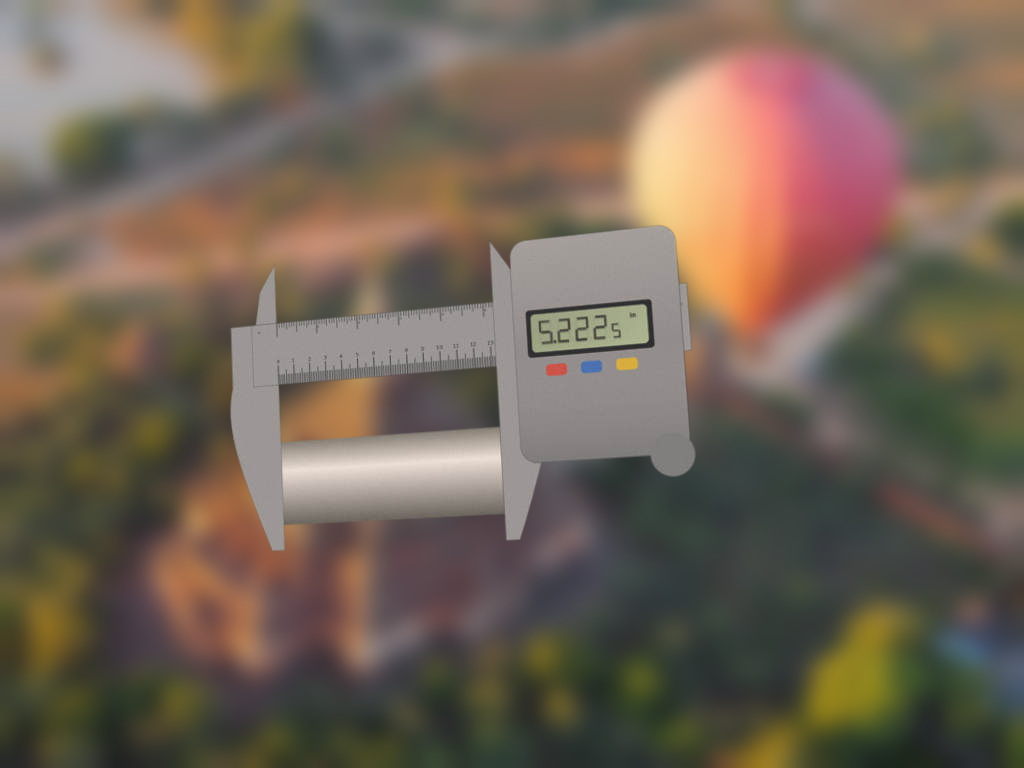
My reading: 5.2225 in
